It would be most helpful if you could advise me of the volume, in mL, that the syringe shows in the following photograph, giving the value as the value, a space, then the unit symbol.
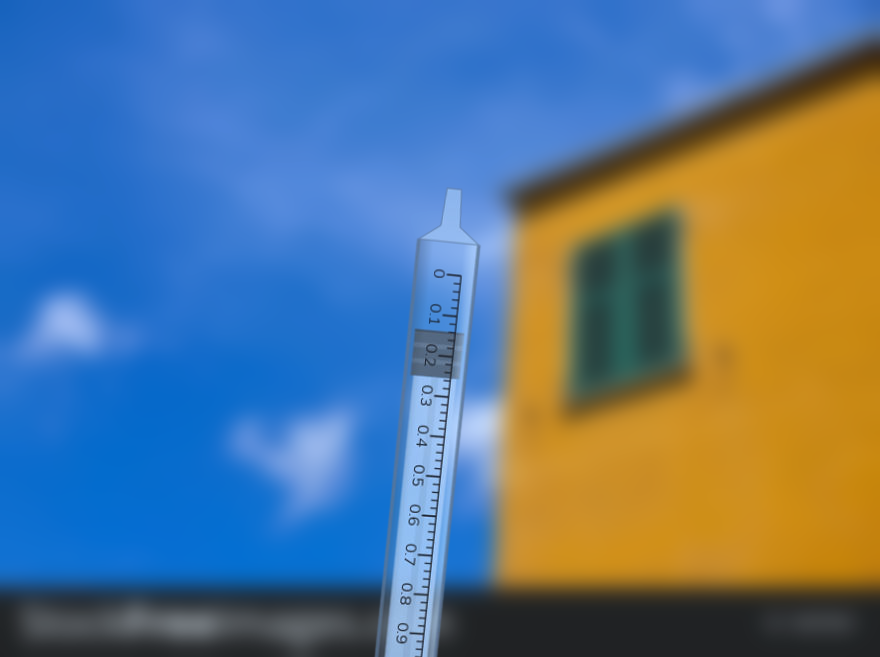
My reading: 0.14 mL
